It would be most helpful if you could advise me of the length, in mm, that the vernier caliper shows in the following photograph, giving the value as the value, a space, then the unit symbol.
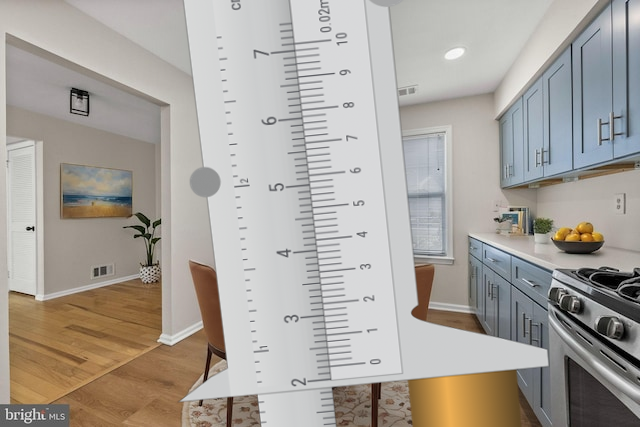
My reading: 22.0 mm
